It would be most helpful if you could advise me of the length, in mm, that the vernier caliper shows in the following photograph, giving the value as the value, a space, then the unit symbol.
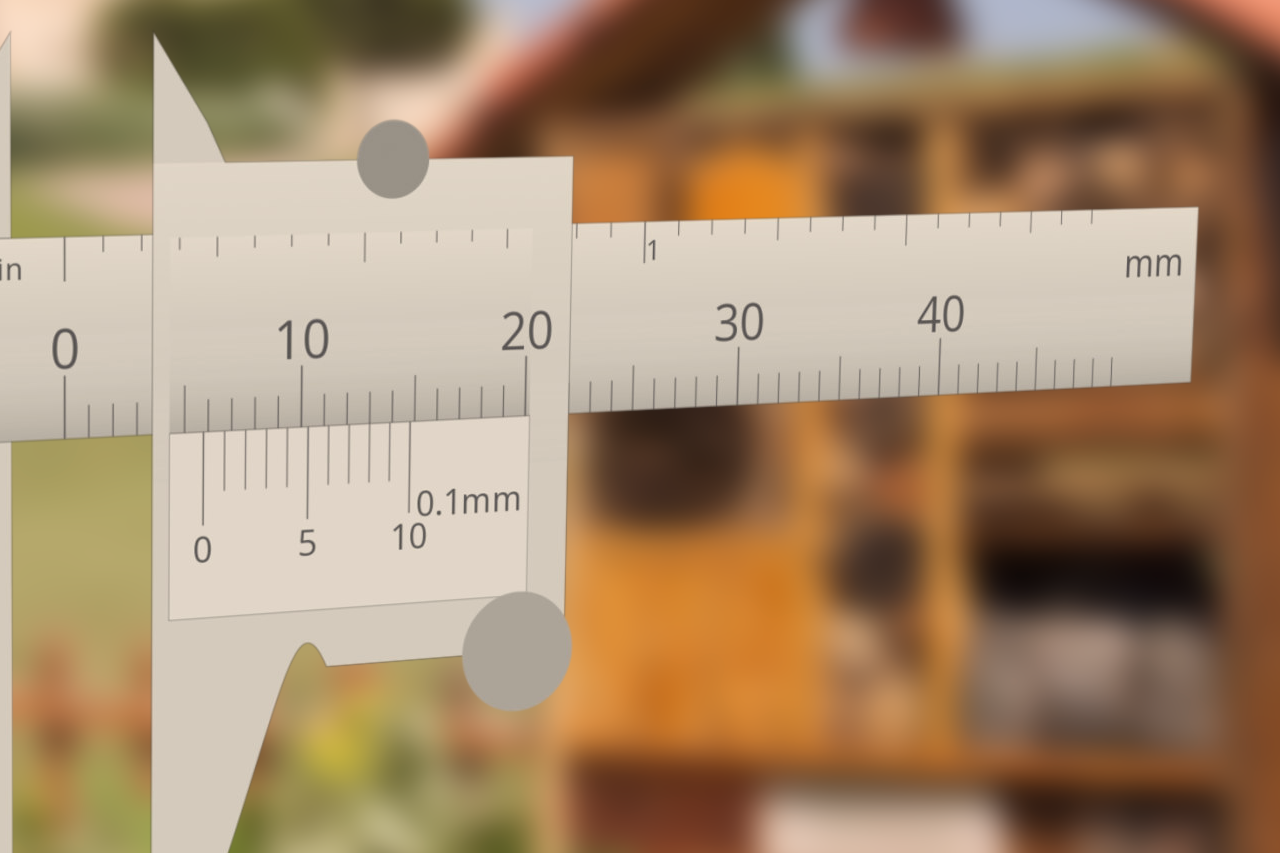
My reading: 5.8 mm
